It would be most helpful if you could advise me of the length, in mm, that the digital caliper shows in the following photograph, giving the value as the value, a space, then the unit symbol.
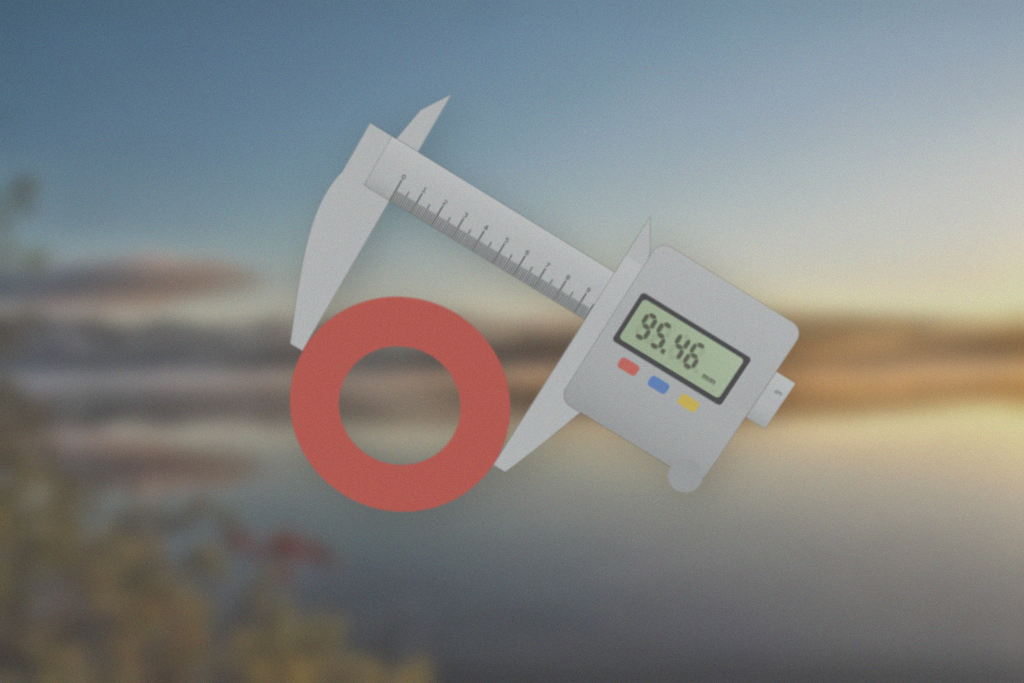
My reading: 95.46 mm
